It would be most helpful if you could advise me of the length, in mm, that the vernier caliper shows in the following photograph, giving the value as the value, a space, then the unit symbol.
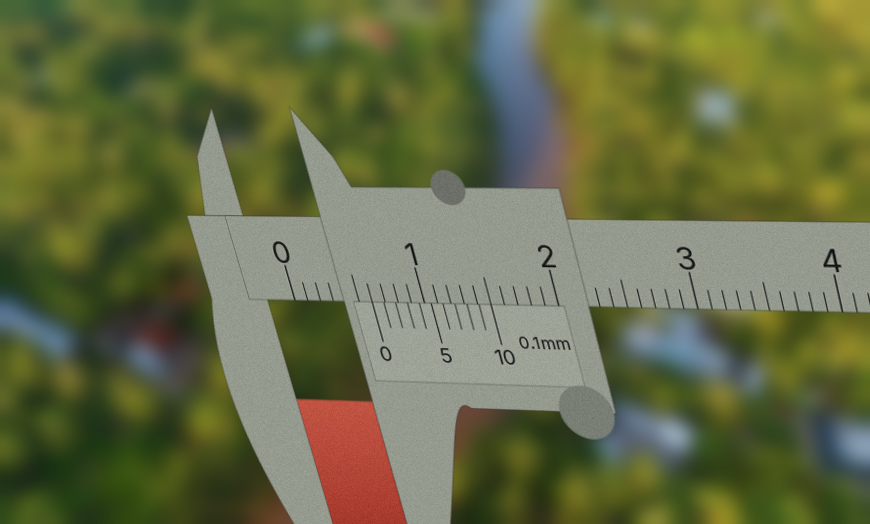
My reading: 6.0 mm
